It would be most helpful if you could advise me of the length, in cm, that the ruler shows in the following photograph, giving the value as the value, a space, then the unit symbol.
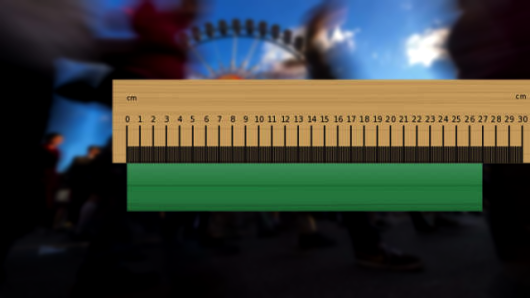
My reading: 27 cm
